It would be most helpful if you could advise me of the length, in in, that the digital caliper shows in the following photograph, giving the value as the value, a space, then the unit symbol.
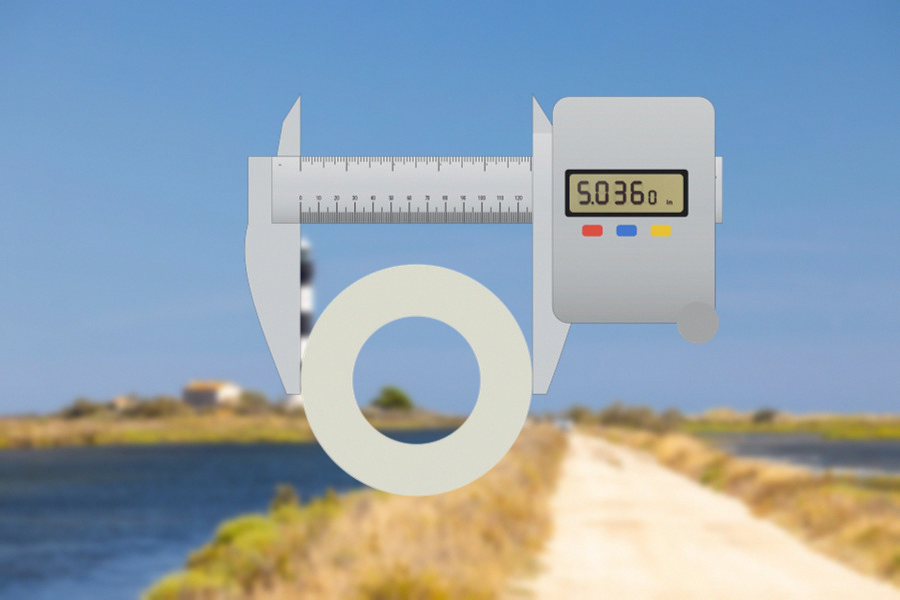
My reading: 5.0360 in
